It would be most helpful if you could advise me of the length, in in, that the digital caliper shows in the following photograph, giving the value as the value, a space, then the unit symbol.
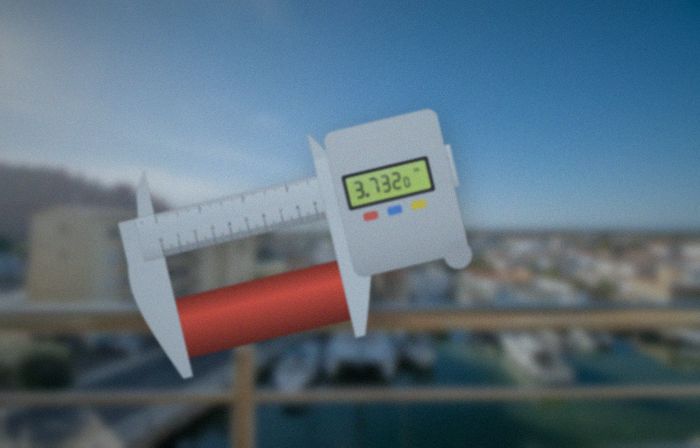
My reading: 3.7320 in
